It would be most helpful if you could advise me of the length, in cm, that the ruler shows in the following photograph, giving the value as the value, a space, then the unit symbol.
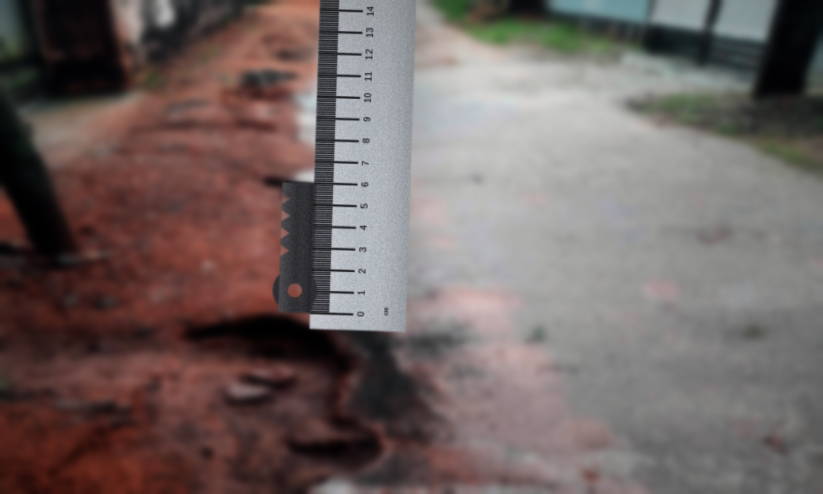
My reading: 6 cm
